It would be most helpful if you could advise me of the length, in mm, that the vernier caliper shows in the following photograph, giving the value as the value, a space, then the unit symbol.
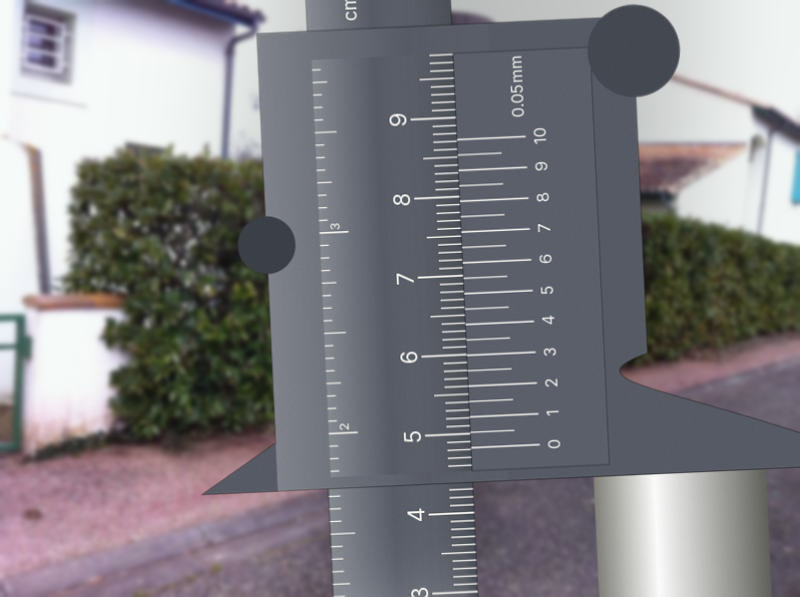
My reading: 48.2 mm
